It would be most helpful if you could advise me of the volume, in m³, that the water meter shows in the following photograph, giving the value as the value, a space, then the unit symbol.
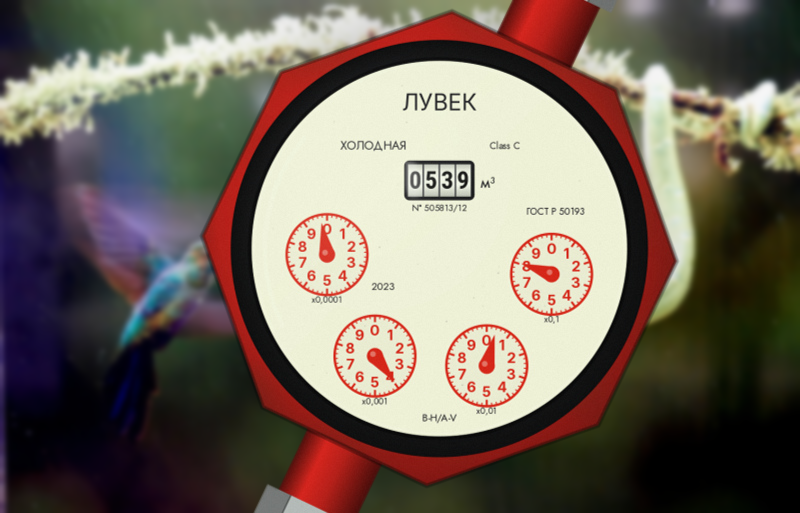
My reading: 539.8039 m³
